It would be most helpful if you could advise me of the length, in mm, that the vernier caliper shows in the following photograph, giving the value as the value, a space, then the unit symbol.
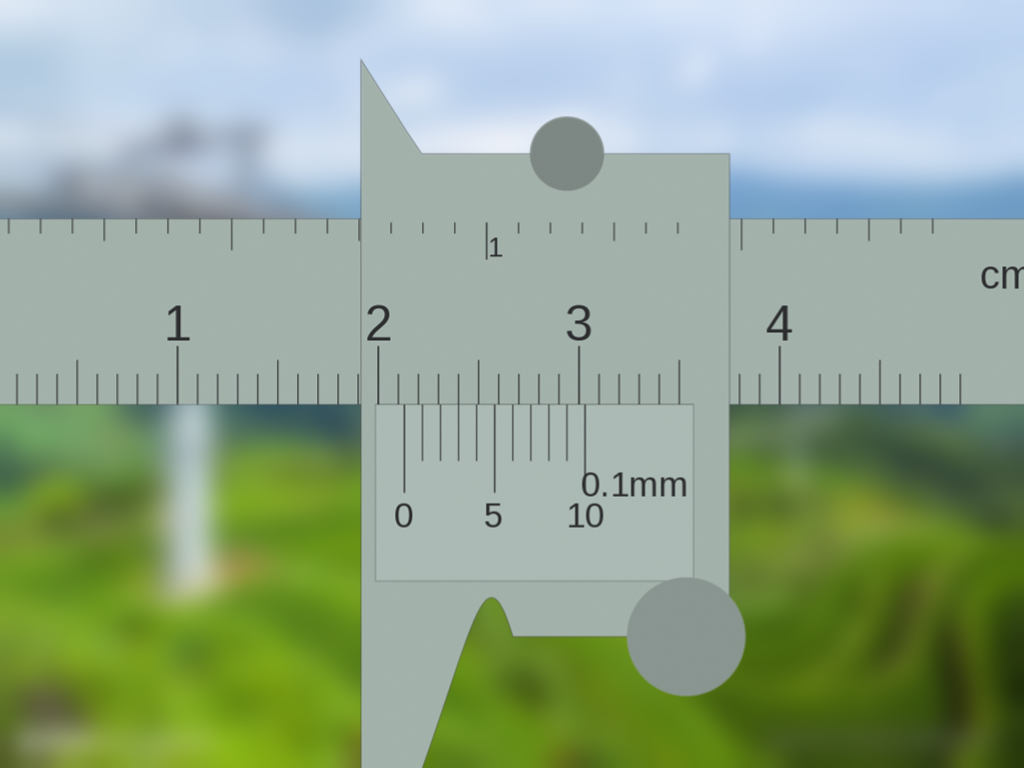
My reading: 21.3 mm
